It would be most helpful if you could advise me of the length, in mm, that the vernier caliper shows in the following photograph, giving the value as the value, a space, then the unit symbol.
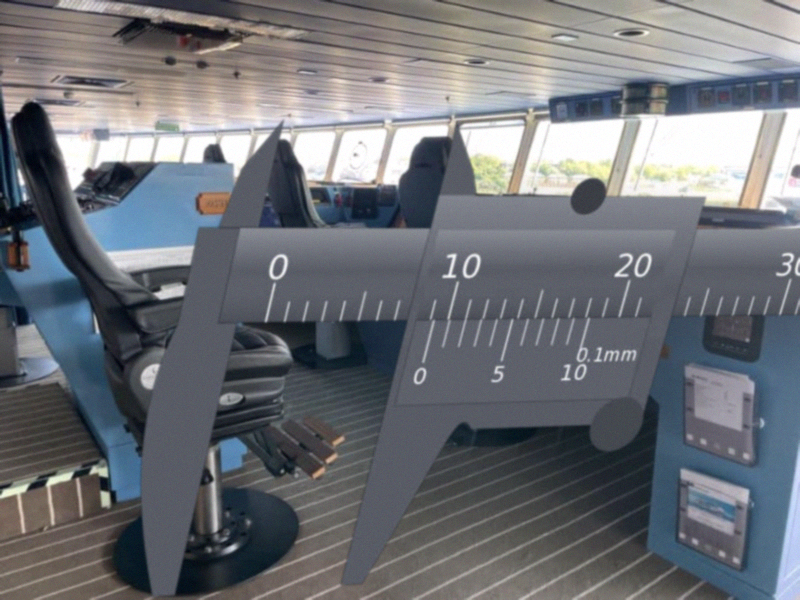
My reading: 9.2 mm
